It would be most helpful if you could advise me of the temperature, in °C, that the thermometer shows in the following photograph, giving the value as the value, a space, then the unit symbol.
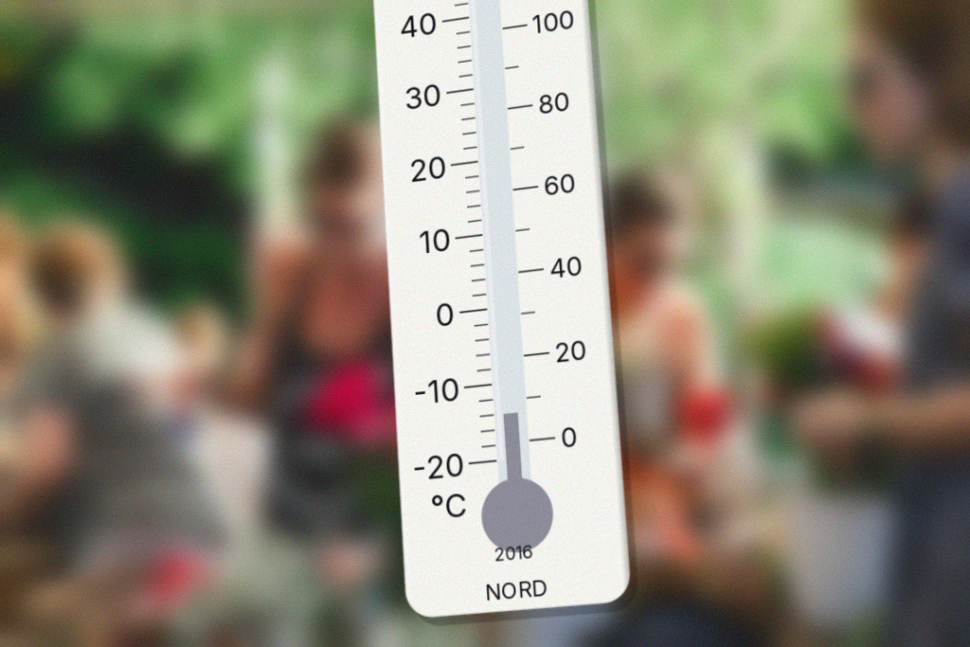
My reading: -14 °C
